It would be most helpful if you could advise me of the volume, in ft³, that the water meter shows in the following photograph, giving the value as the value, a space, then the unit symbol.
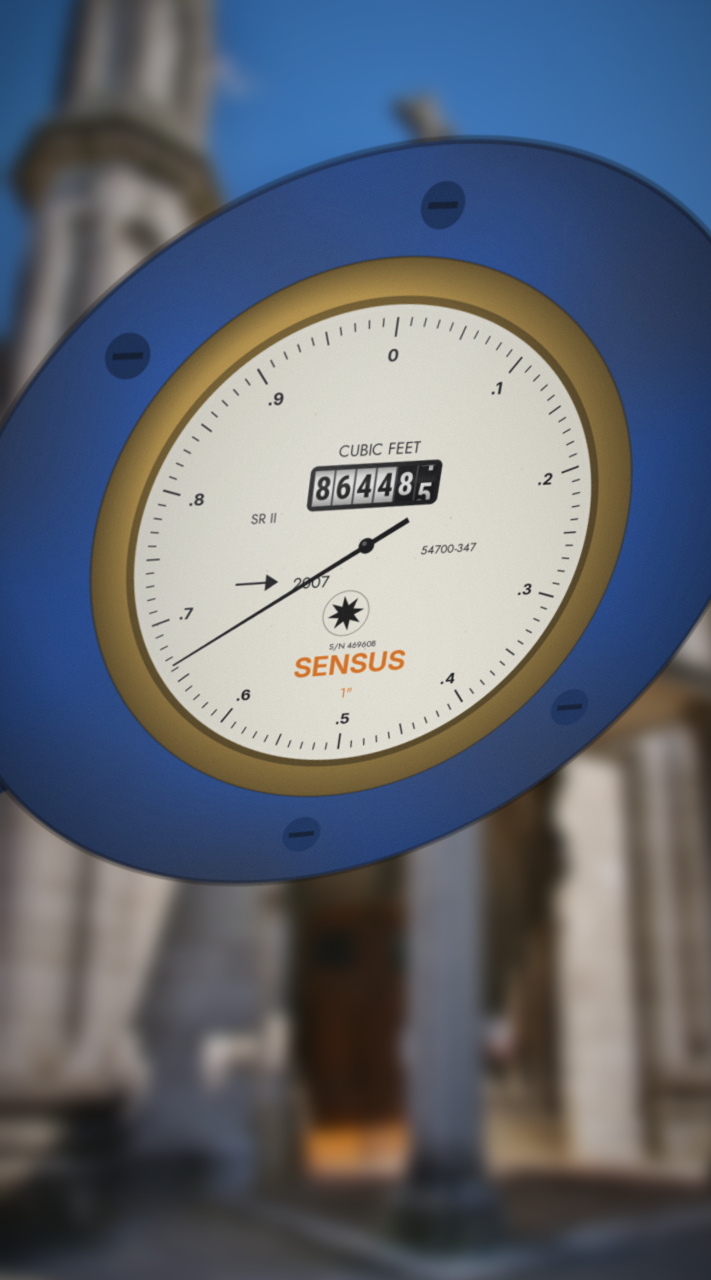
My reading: 864484.66 ft³
